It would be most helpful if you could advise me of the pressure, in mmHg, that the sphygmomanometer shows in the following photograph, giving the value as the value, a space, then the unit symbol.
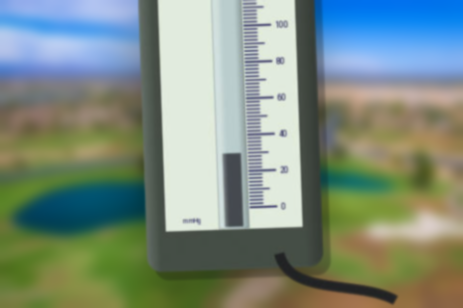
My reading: 30 mmHg
